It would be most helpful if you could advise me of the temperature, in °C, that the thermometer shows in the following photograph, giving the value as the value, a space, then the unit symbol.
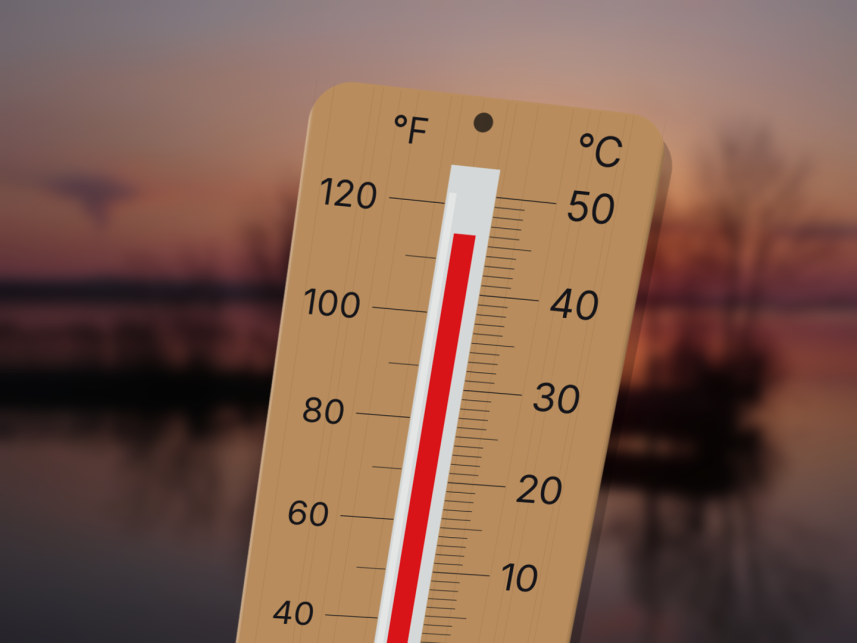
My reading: 46 °C
